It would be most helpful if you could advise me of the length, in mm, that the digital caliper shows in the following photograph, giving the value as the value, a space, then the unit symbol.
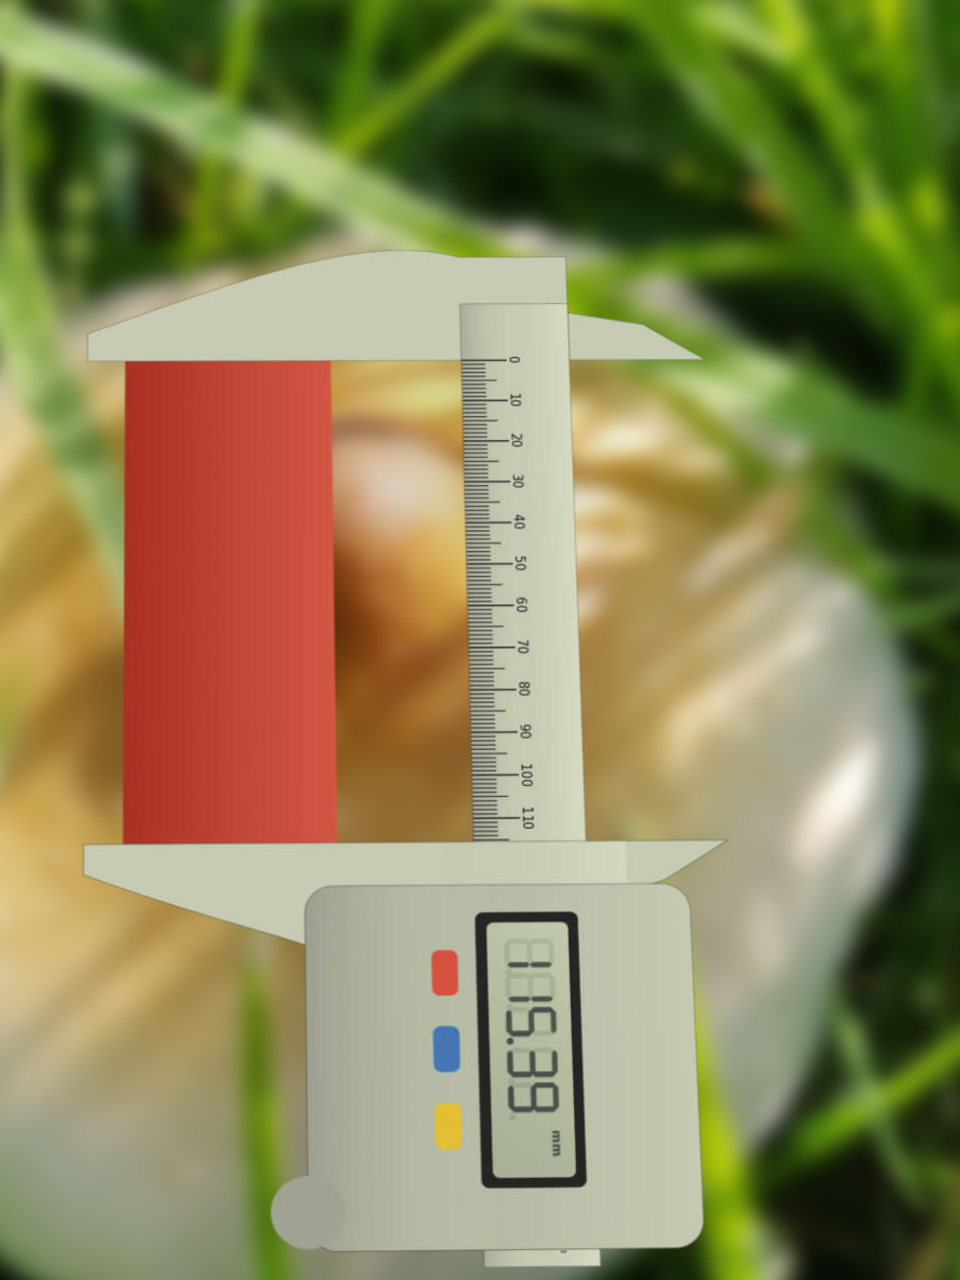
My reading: 115.39 mm
